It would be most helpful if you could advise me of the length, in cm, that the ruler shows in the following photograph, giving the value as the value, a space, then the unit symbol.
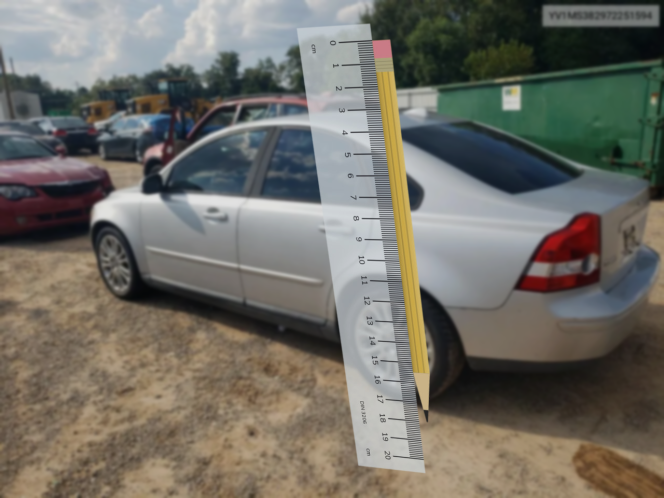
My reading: 18 cm
